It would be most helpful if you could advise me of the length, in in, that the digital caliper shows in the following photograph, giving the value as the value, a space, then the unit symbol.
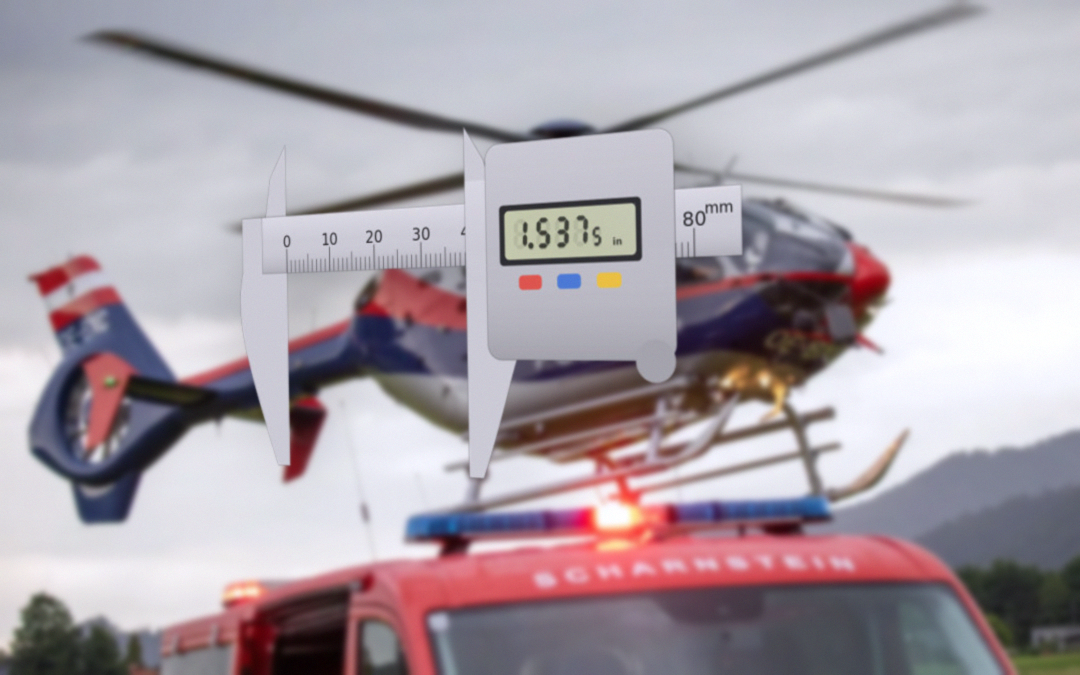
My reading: 1.5375 in
